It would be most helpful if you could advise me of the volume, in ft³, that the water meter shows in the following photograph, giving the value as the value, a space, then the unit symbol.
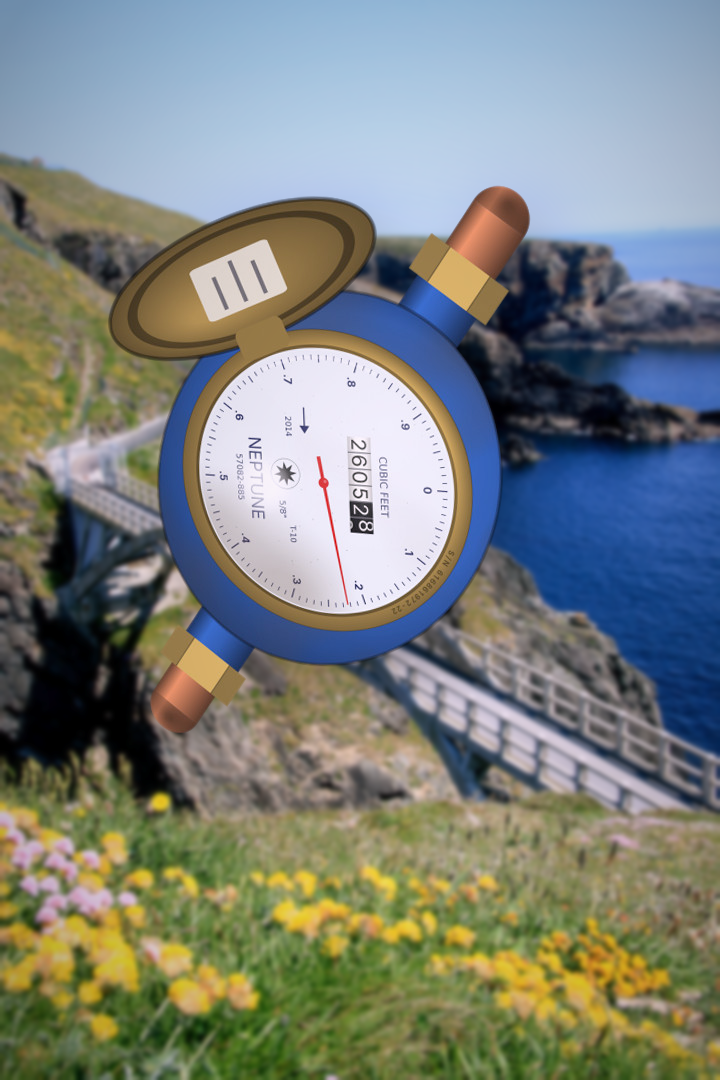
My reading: 260528.22 ft³
